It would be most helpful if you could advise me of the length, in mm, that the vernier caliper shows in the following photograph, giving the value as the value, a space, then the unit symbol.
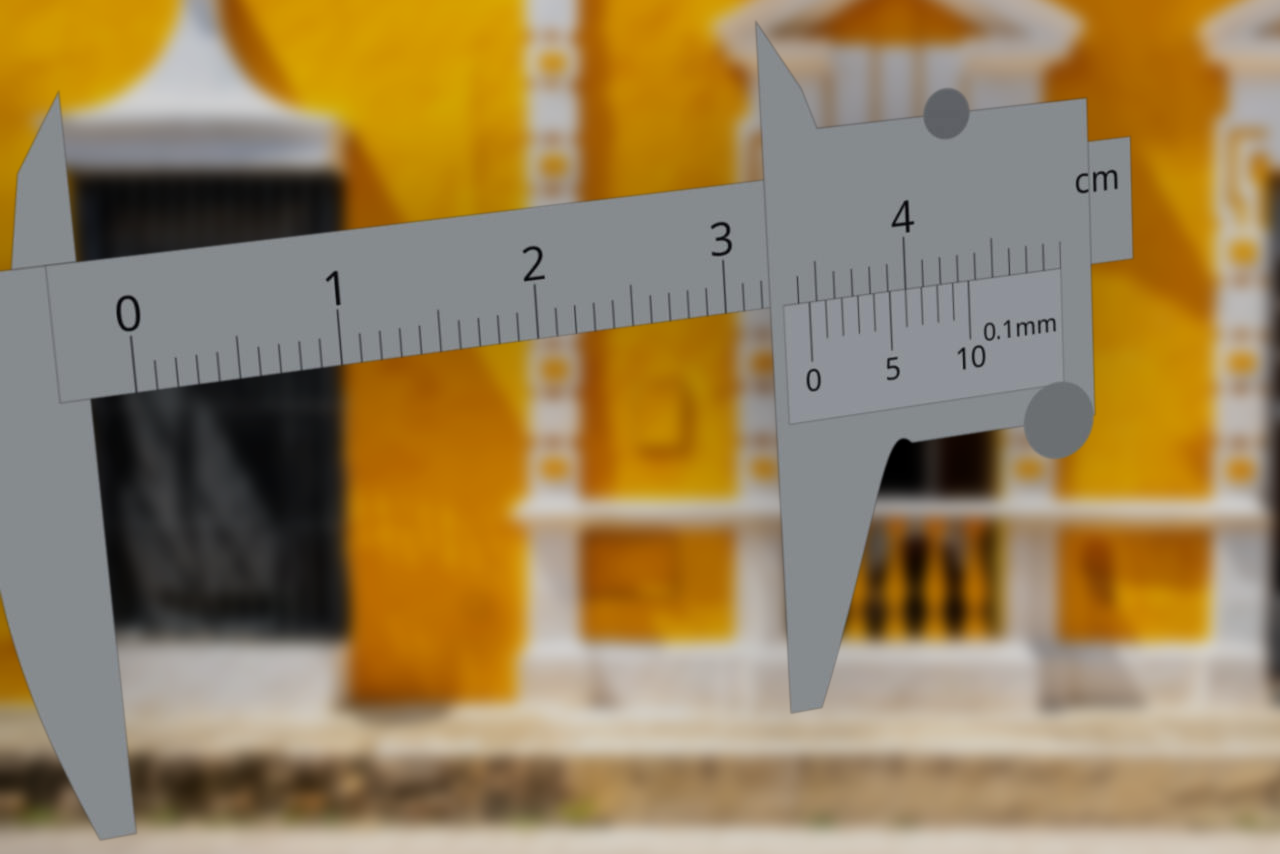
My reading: 34.6 mm
